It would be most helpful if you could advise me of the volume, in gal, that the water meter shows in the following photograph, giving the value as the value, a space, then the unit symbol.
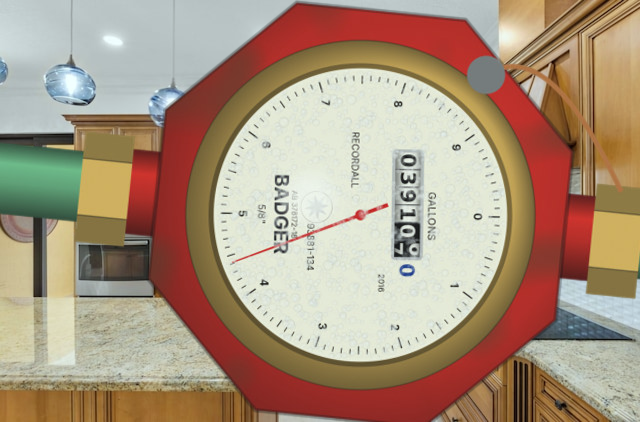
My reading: 391064.4 gal
